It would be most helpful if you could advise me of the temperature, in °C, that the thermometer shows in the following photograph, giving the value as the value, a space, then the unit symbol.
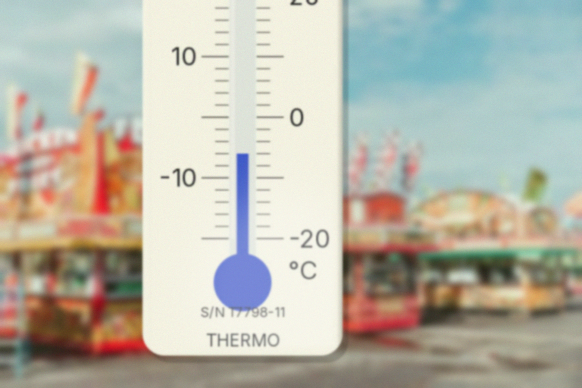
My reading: -6 °C
